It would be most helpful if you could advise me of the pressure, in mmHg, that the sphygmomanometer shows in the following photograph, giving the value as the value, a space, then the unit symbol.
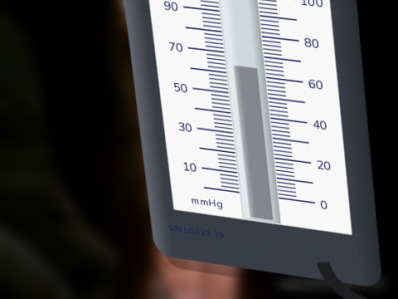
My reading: 64 mmHg
